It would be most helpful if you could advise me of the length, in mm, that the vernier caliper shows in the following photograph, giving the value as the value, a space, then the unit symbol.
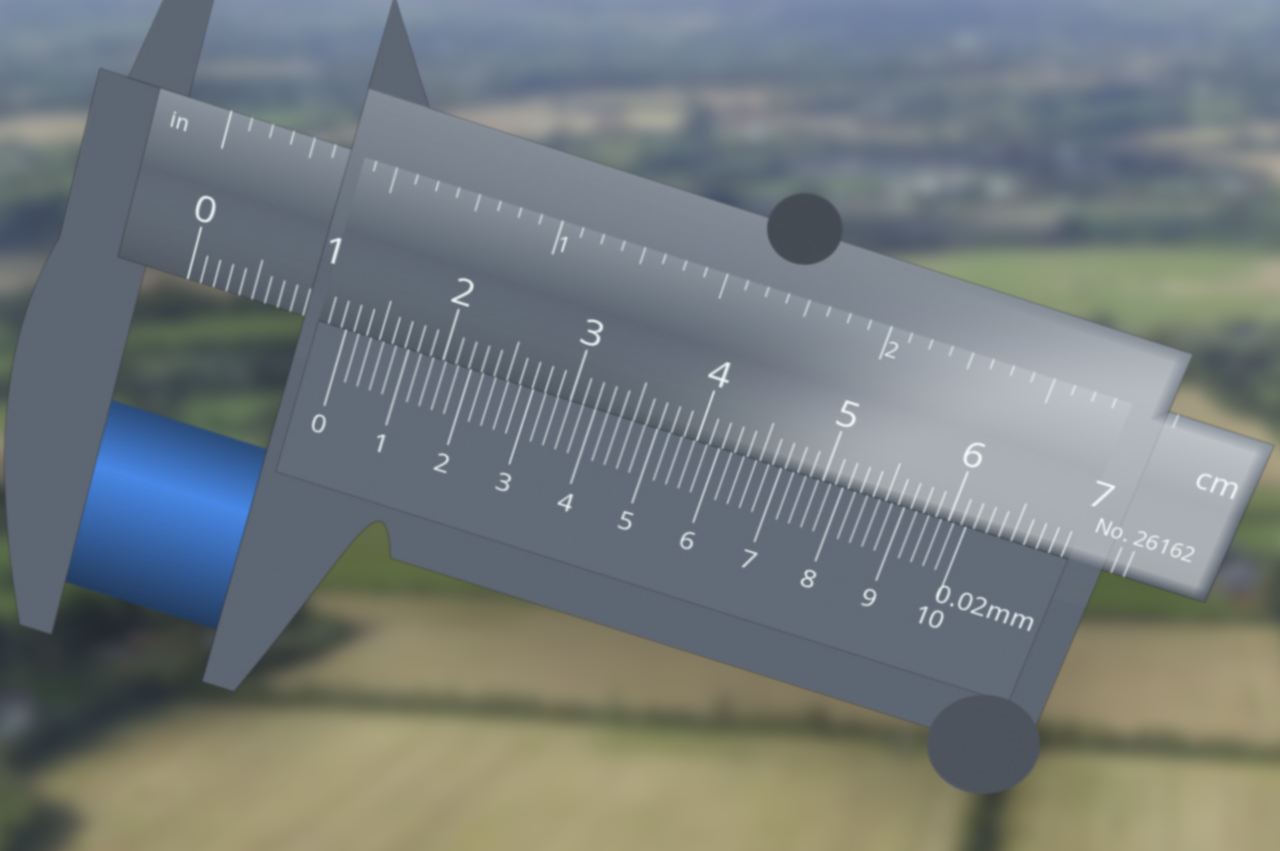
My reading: 12.4 mm
